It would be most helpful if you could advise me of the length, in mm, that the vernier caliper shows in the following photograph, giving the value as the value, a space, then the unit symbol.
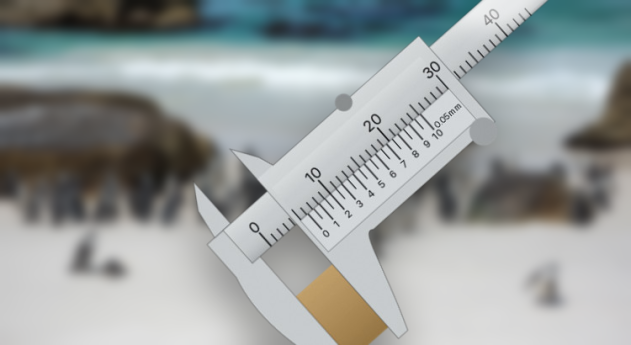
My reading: 6.2 mm
